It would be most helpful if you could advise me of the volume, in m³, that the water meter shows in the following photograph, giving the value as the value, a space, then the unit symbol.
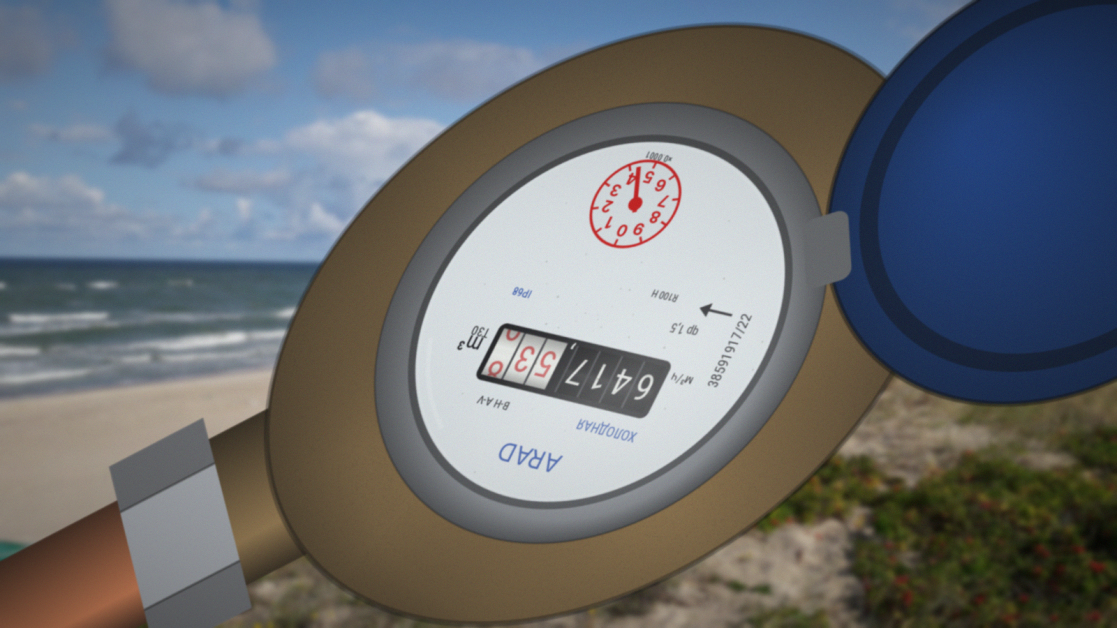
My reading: 6417.5384 m³
